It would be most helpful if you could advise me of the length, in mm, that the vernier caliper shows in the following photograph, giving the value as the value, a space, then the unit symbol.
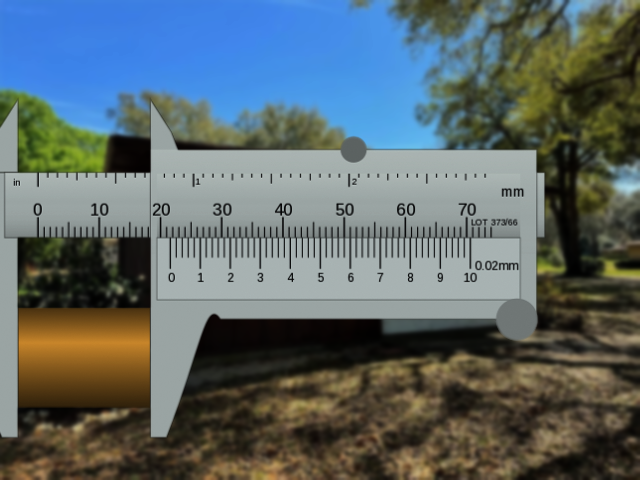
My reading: 21.6 mm
